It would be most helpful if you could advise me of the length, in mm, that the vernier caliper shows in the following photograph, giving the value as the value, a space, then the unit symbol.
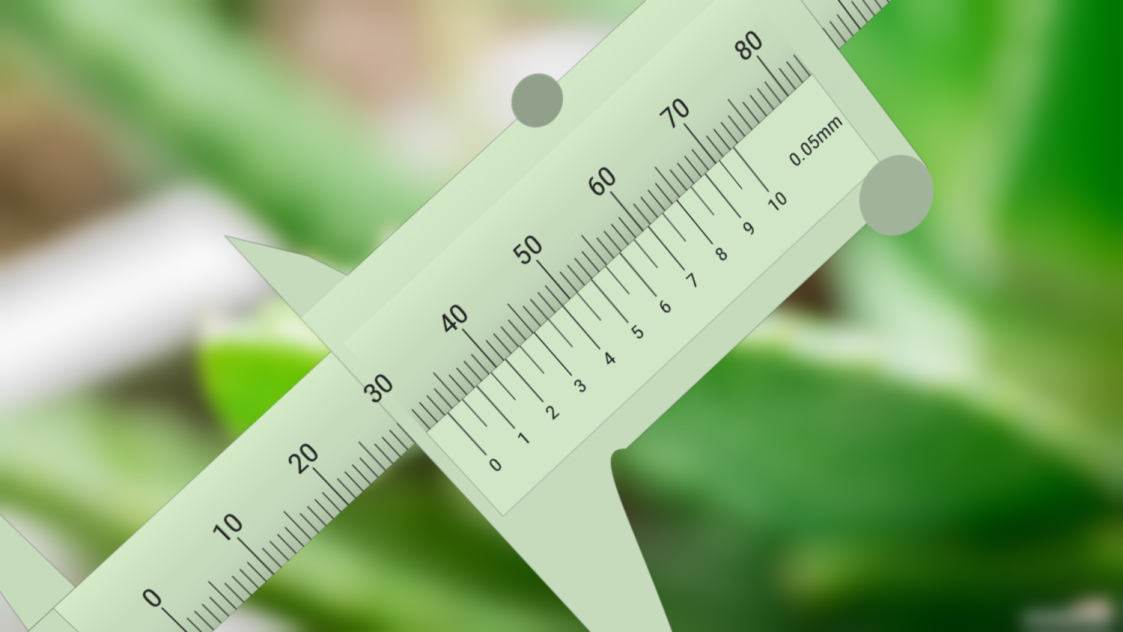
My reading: 33.4 mm
